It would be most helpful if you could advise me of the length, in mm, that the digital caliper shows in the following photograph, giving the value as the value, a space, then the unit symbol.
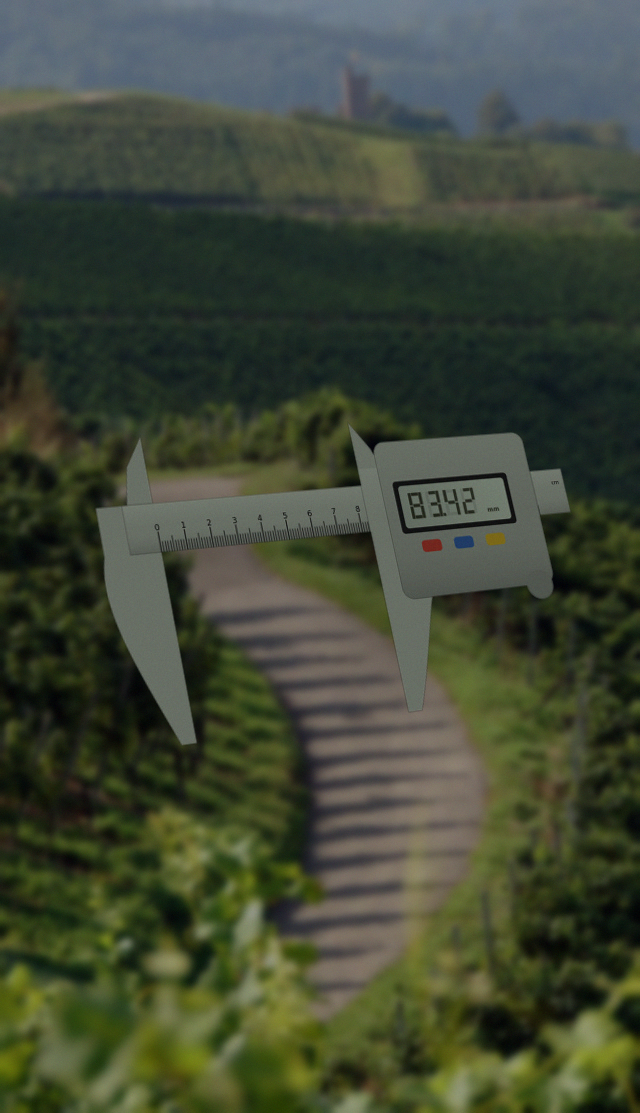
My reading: 83.42 mm
